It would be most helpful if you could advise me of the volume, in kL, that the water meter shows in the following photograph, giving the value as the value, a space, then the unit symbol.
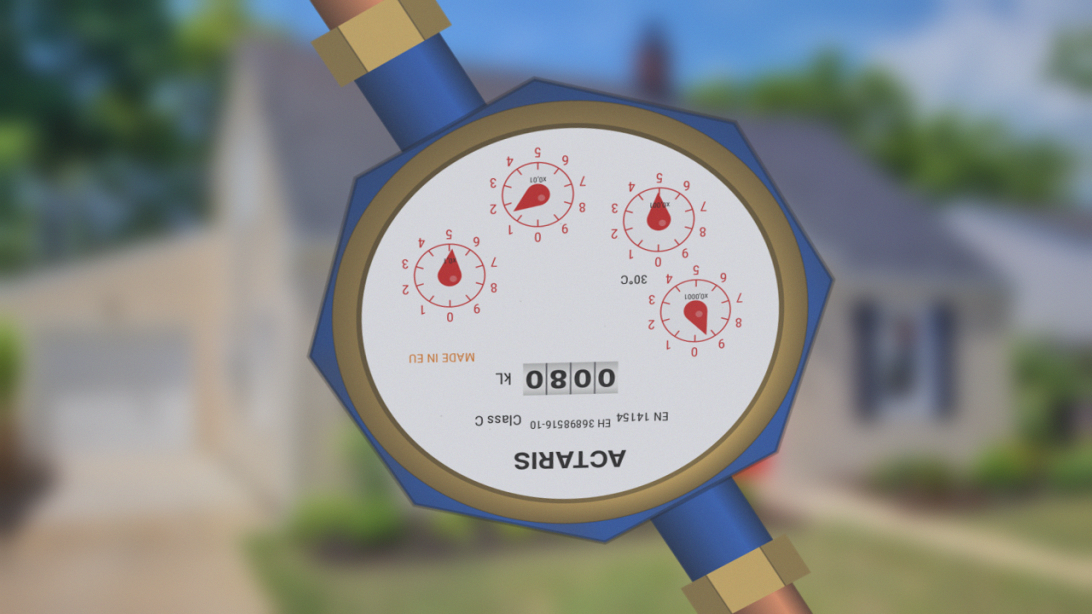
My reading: 80.5149 kL
